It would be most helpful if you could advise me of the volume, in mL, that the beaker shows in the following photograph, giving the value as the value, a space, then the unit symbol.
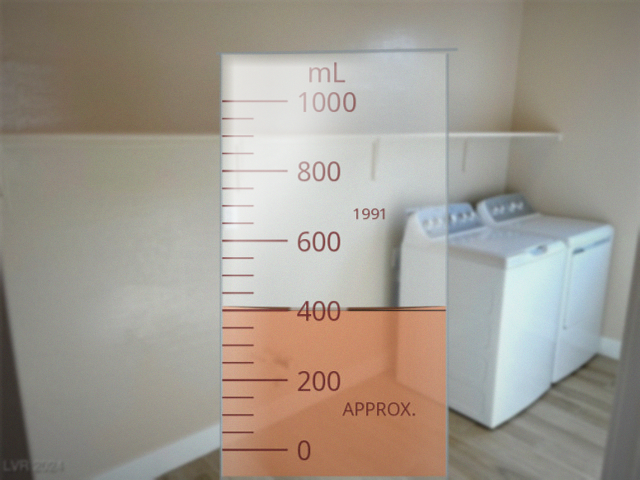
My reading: 400 mL
